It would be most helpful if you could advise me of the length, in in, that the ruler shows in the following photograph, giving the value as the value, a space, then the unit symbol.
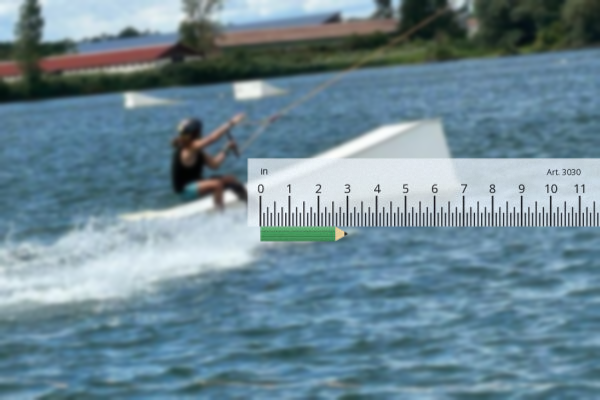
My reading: 3 in
